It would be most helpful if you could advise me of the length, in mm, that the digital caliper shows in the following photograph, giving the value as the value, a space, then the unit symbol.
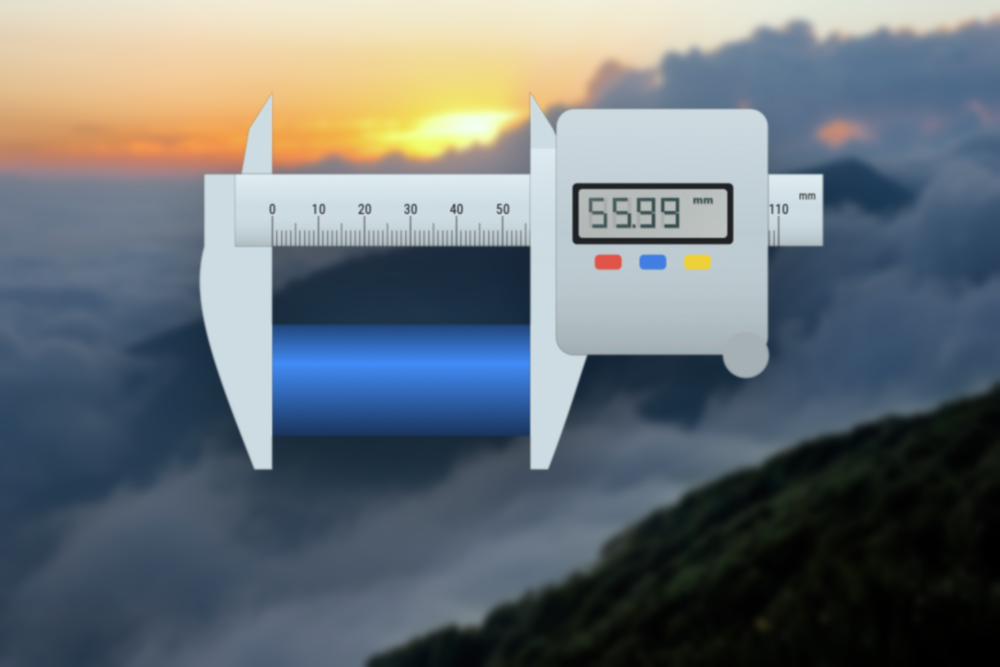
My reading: 55.99 mm
